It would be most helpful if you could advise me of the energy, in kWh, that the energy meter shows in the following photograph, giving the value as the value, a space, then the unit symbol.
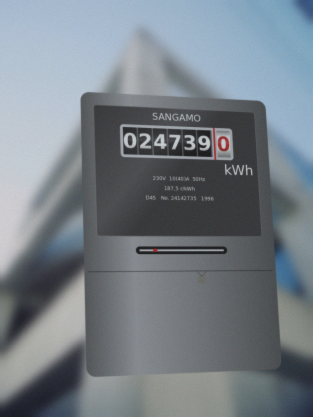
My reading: 24739.0 kWh
